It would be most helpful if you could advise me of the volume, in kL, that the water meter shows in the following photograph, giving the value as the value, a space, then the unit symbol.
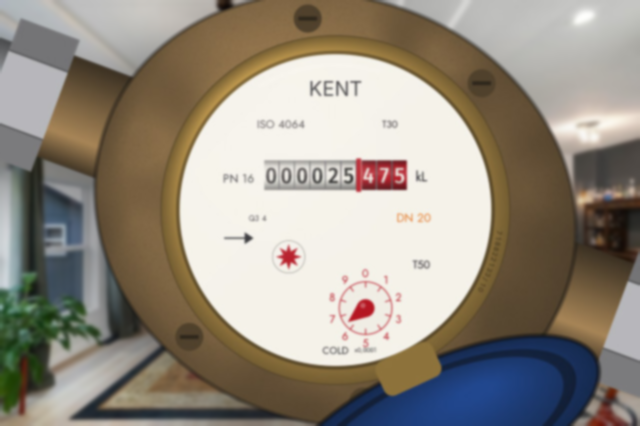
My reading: 25.4756 kL
